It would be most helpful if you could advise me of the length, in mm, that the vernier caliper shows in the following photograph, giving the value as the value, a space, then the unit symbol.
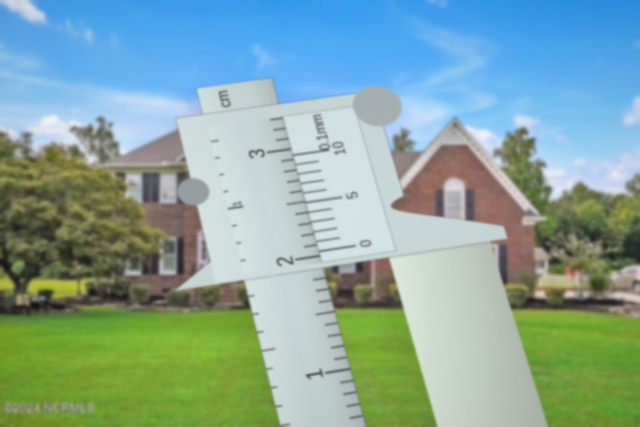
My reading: 20.4 mm
